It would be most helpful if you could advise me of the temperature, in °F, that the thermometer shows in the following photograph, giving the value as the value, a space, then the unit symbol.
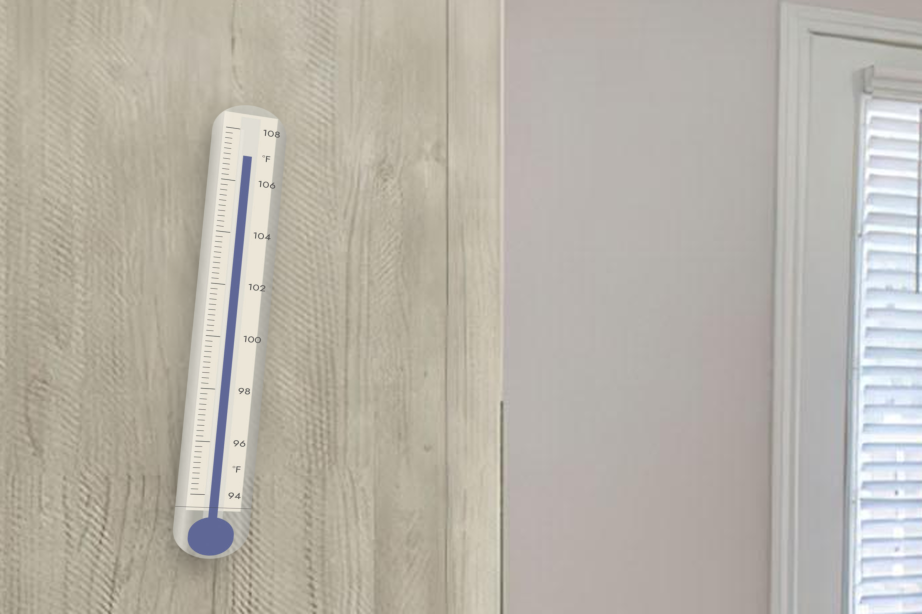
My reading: 107 °F
